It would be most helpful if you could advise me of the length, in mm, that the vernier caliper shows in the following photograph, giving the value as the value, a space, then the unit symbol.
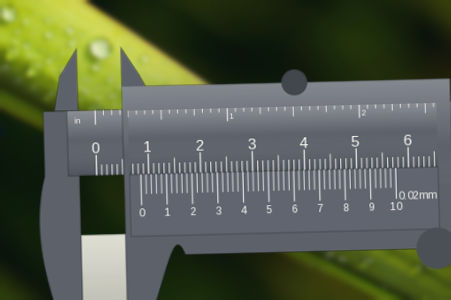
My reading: 8.5 mm
